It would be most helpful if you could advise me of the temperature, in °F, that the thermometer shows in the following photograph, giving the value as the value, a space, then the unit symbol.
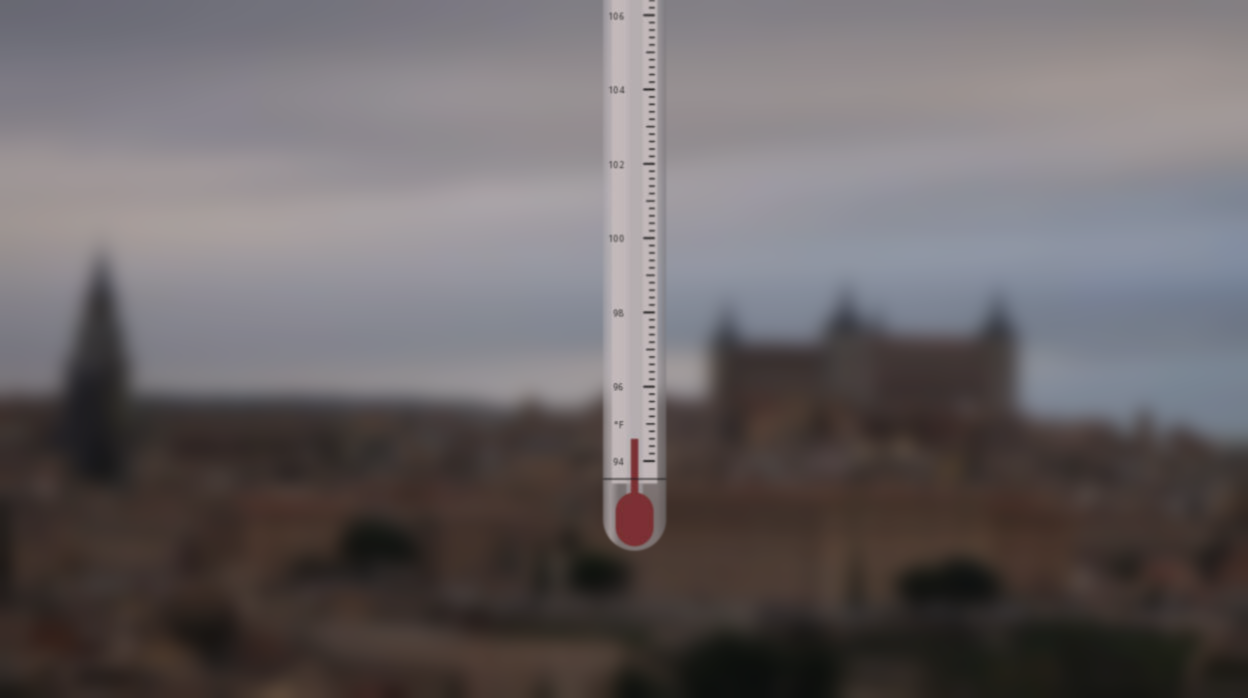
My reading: 94.6 °F
